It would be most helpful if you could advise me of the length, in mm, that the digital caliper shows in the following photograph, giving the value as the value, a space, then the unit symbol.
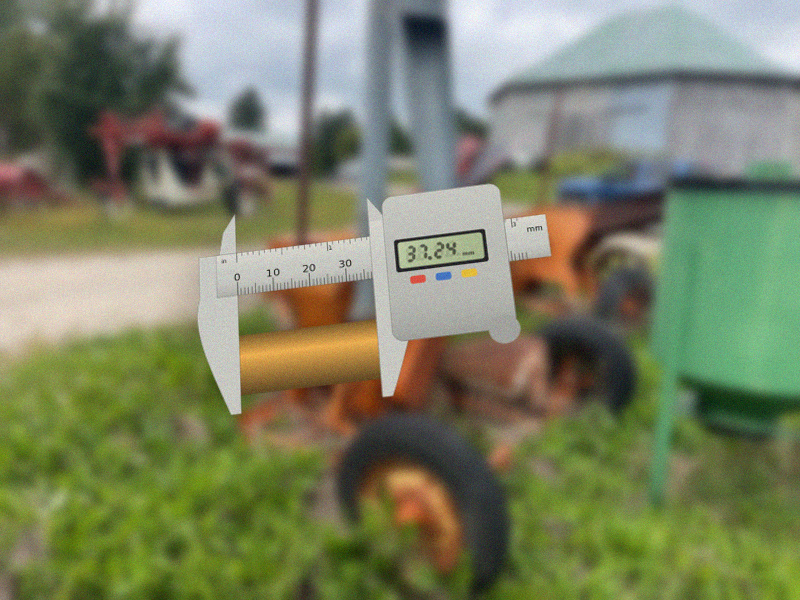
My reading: 37.24 mm
